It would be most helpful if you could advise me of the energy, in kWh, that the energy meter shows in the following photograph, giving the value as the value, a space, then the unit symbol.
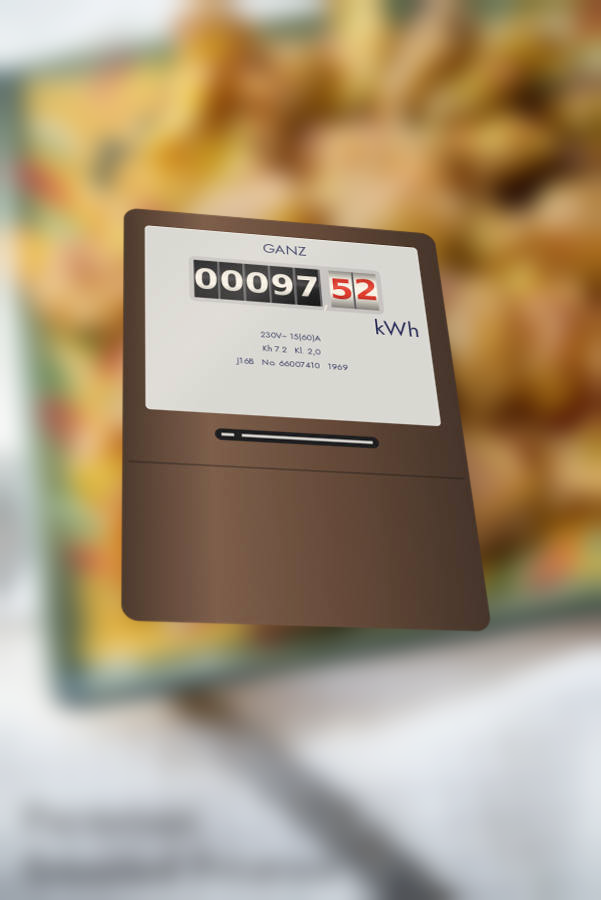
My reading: 97.52 kWh
